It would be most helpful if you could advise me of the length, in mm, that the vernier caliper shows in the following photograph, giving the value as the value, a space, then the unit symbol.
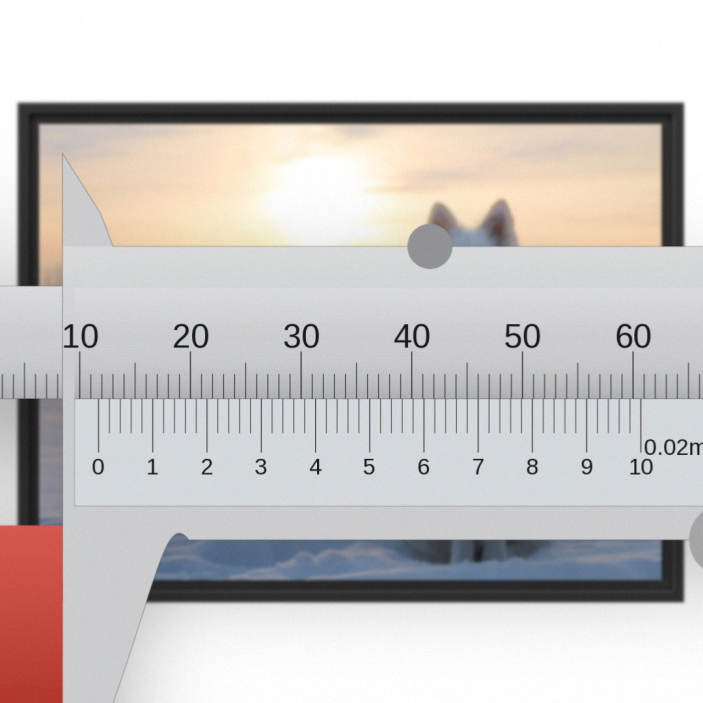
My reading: 11.7 mm
